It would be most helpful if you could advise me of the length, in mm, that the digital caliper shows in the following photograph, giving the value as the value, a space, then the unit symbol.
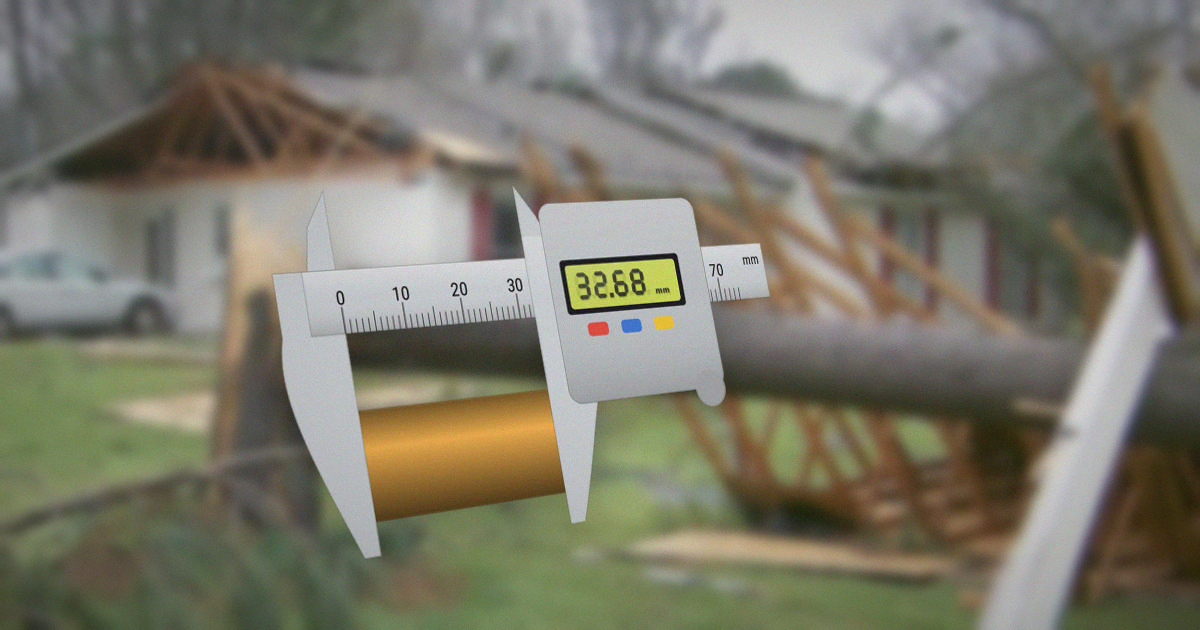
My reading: 32.68 mm
